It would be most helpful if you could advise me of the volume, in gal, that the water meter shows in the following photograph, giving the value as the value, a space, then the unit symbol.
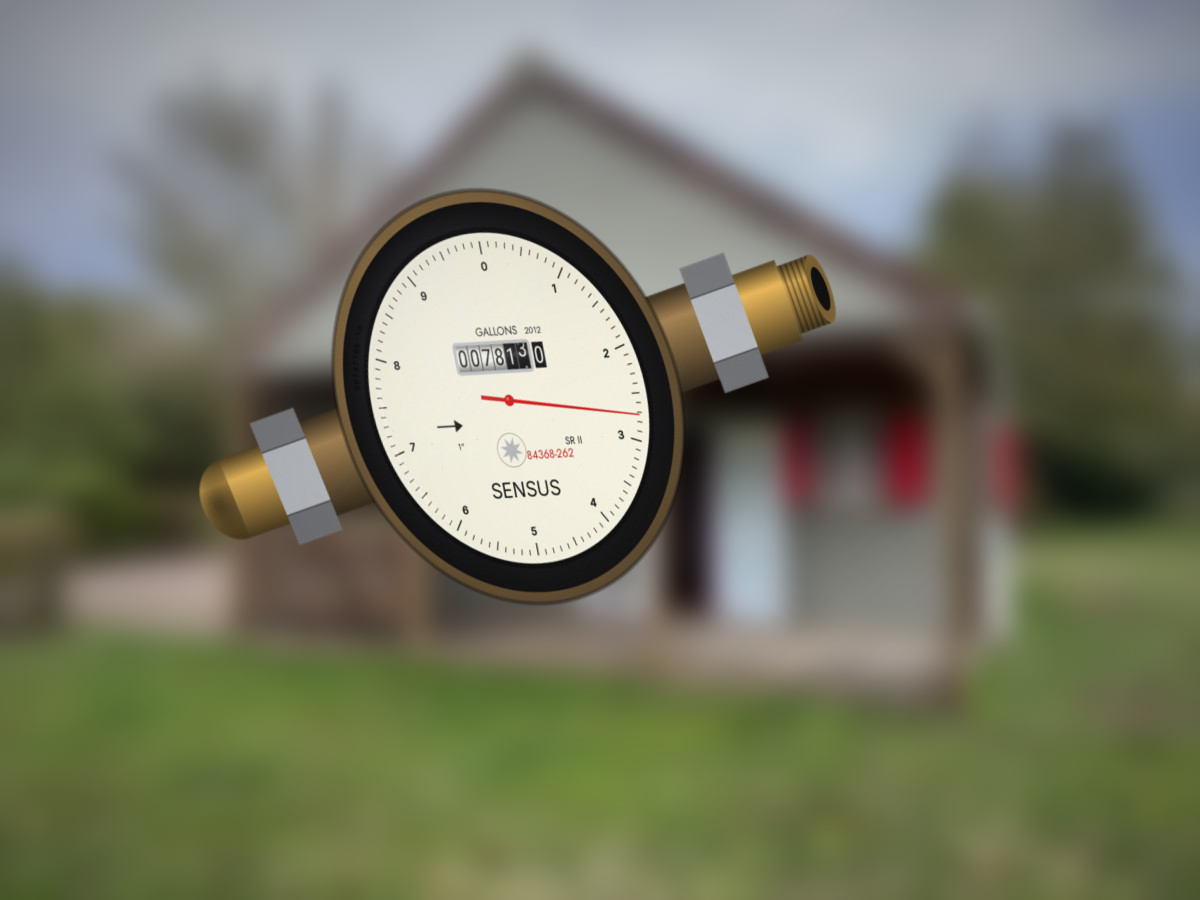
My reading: 78132.7 gal
